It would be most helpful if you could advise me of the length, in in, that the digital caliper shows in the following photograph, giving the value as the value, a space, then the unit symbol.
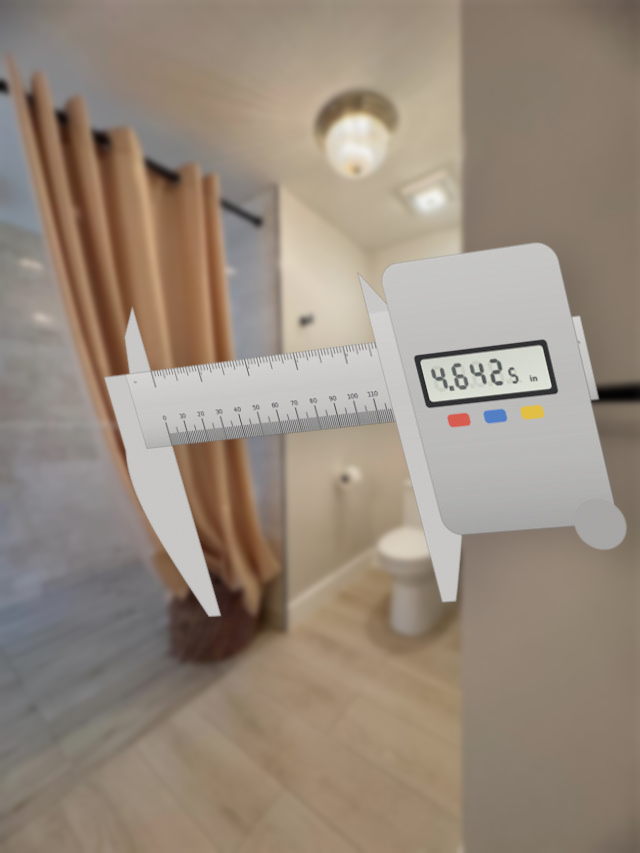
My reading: 4.6425 in
